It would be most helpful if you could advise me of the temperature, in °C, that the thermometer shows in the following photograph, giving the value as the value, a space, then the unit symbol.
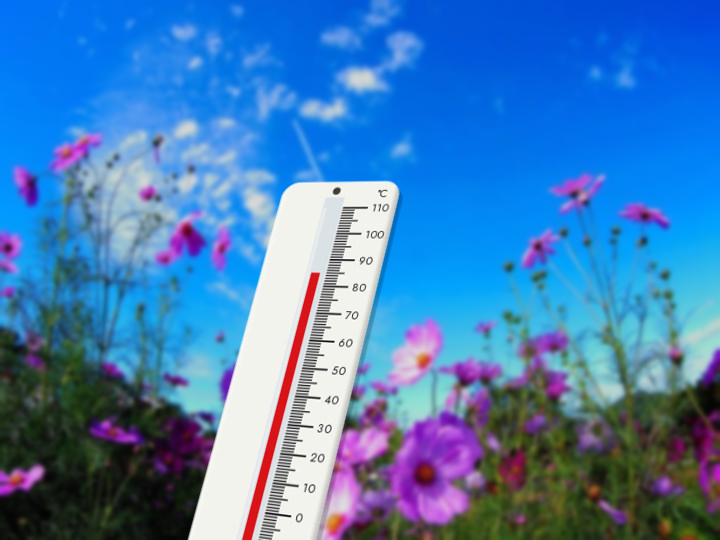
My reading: 85 °C
